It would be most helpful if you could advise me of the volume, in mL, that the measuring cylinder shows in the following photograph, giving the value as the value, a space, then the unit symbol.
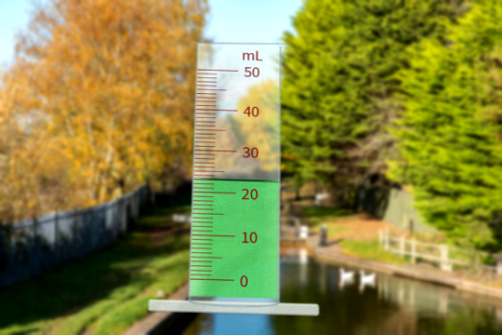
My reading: 23 mL
